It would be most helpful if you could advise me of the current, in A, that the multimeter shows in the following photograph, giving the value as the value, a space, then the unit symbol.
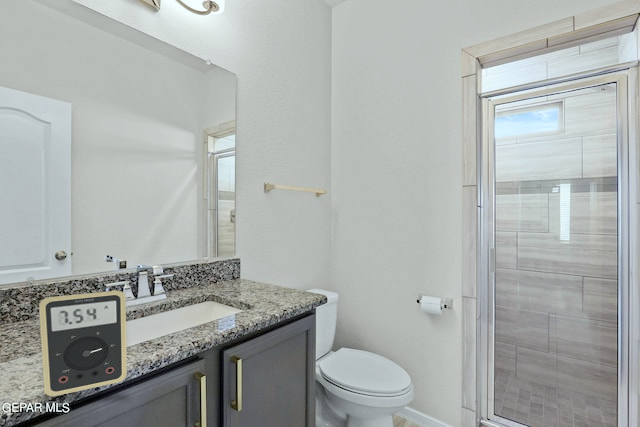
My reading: 7.54 A
